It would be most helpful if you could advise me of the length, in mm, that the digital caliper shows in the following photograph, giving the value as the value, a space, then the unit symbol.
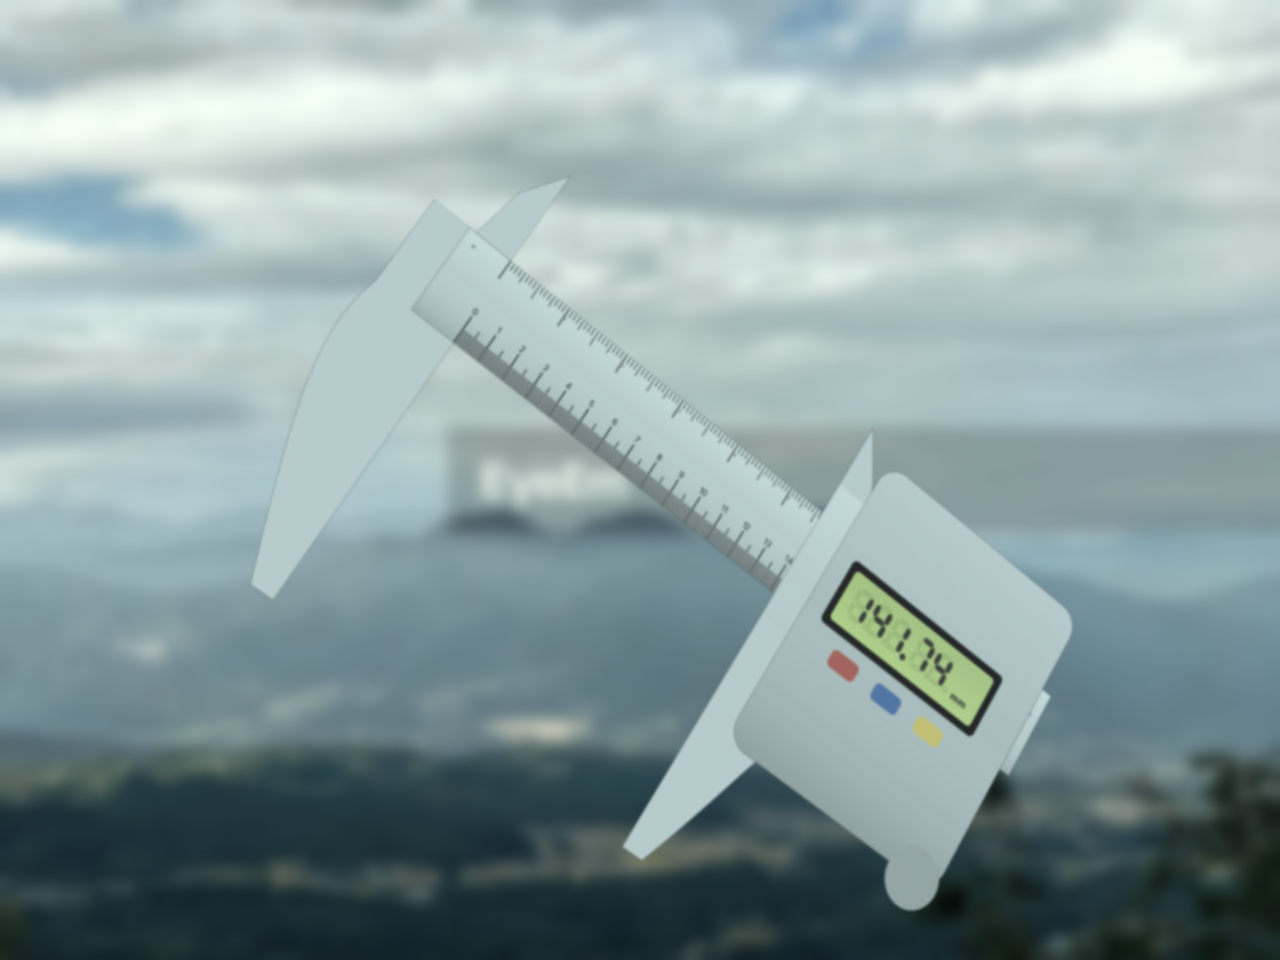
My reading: 141.74 mm
